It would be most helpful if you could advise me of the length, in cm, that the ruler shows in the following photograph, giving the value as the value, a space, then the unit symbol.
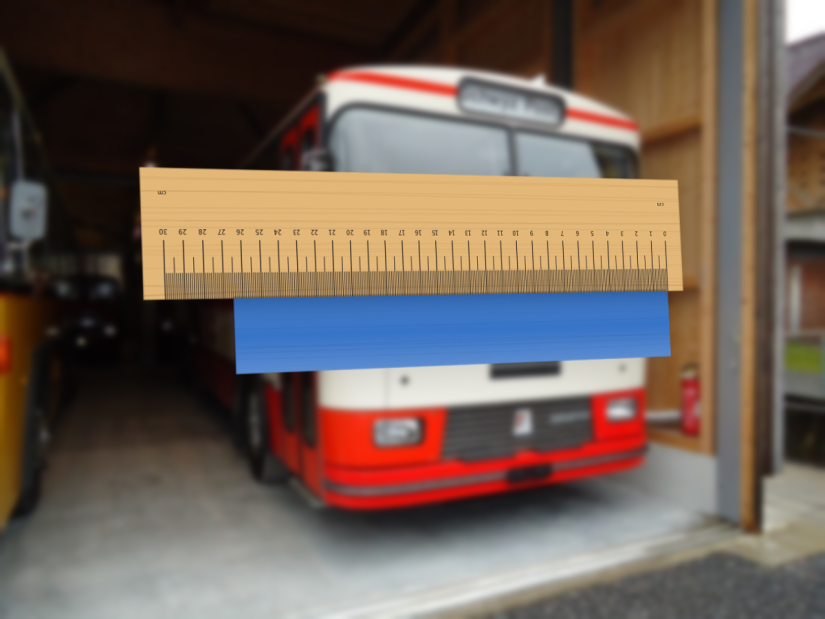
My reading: 26.5 cm
